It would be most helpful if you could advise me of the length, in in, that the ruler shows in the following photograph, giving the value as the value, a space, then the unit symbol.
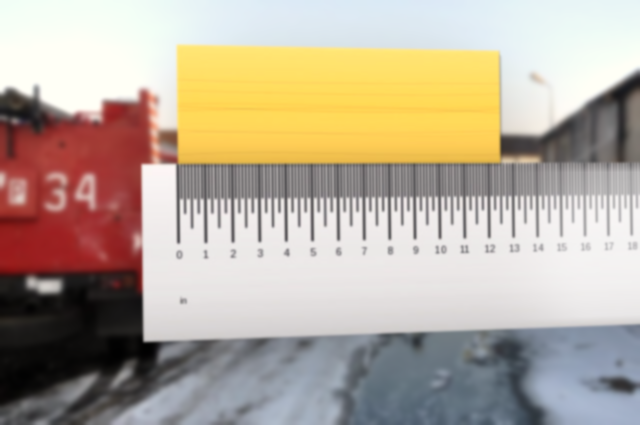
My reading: 12.5 in
